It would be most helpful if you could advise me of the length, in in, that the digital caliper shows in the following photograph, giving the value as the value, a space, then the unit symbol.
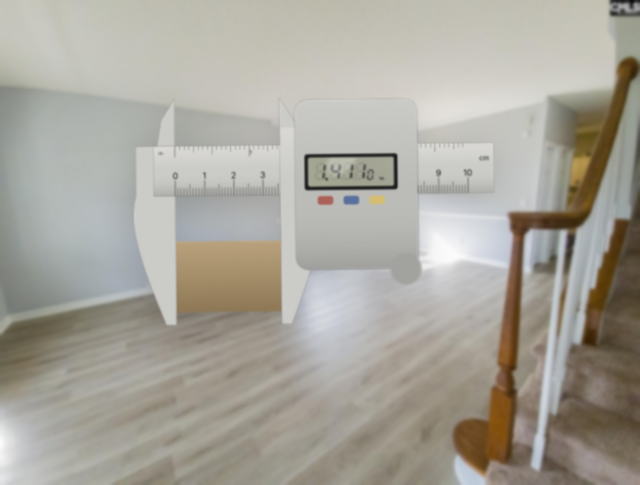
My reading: 1.4110 in
